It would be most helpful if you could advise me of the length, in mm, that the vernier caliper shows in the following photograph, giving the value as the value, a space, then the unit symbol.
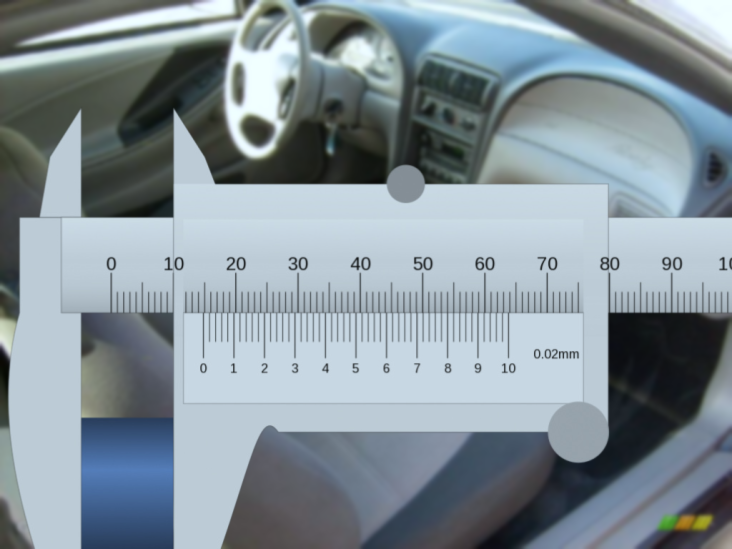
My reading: 14.8 mm
